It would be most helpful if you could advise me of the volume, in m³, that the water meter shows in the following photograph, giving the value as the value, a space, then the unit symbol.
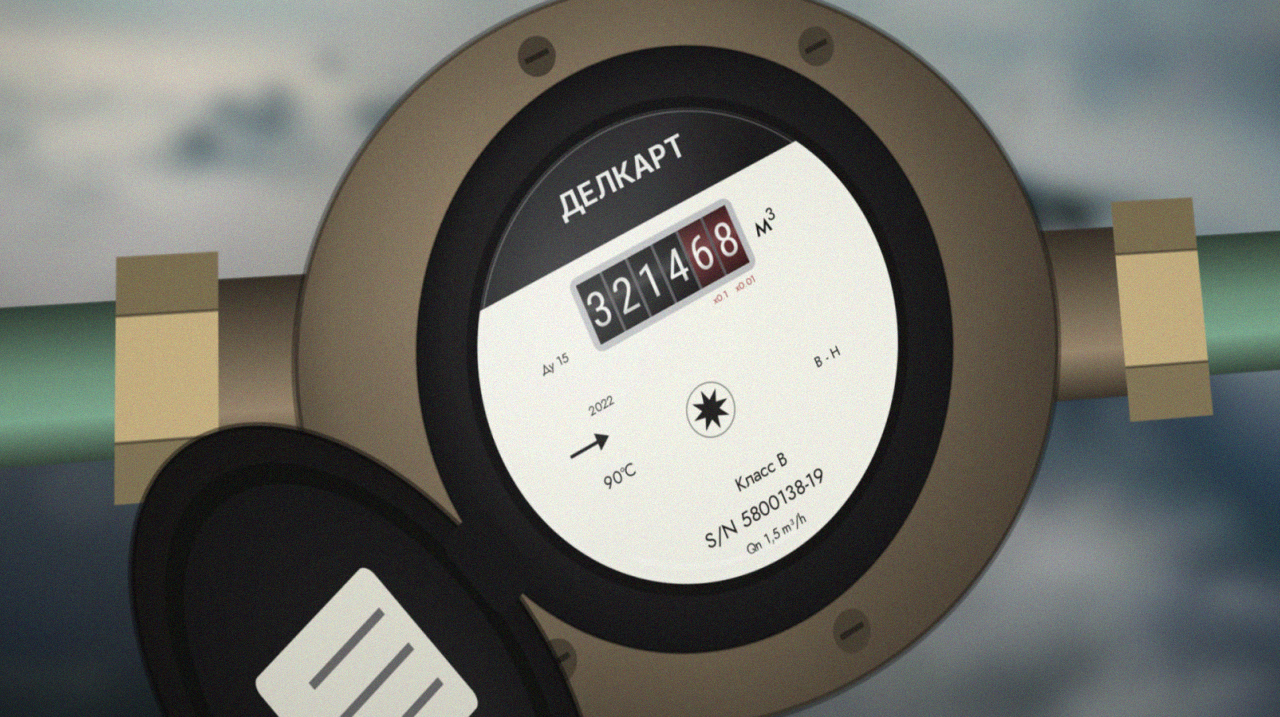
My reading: 3214.68 m³
